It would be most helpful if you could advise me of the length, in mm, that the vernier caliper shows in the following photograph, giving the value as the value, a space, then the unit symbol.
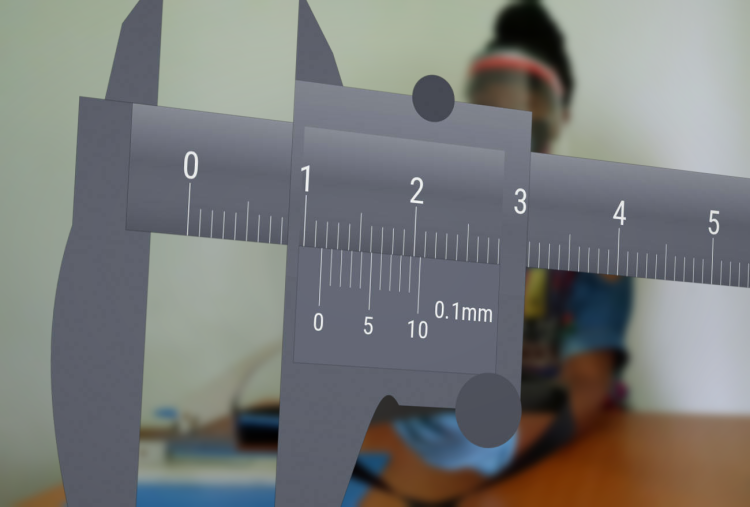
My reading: 11.6 mm
